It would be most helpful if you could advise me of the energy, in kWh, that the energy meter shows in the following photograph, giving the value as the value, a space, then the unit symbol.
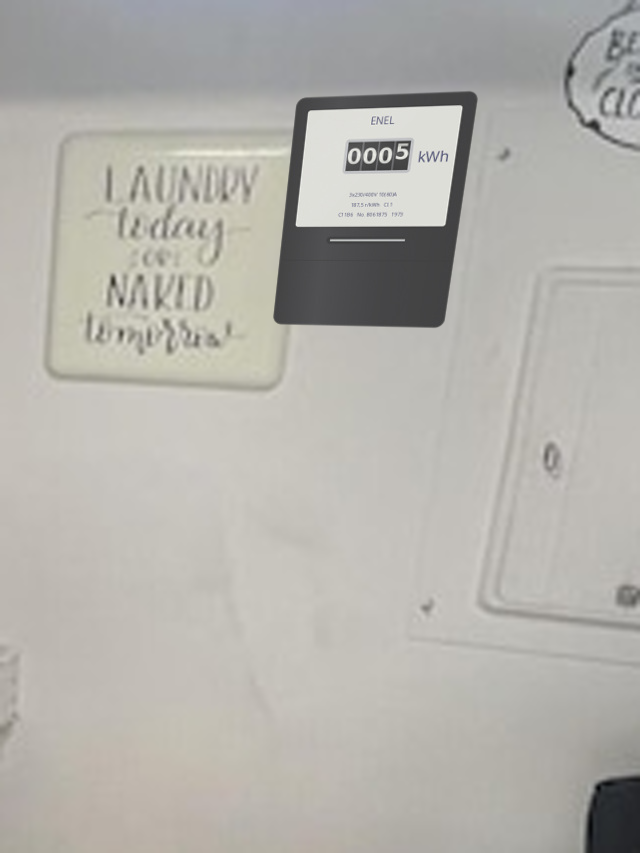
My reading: 5 kWh
